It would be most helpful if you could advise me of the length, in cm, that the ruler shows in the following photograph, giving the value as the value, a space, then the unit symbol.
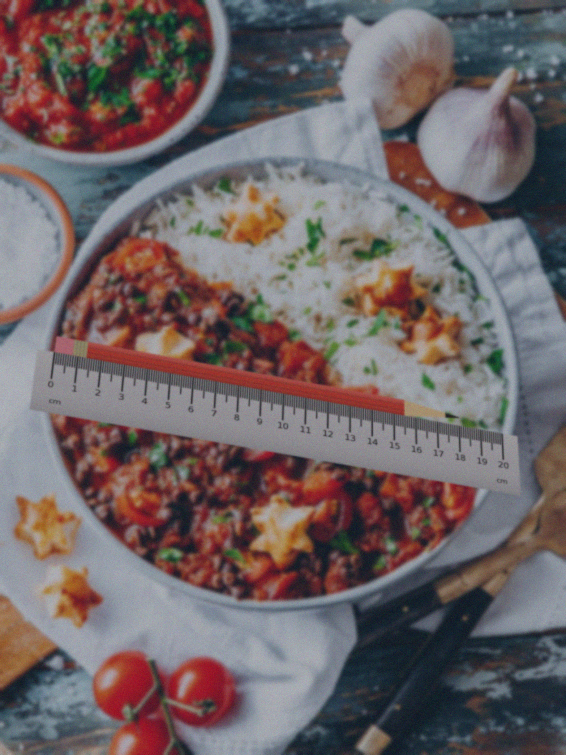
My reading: 18 cm
